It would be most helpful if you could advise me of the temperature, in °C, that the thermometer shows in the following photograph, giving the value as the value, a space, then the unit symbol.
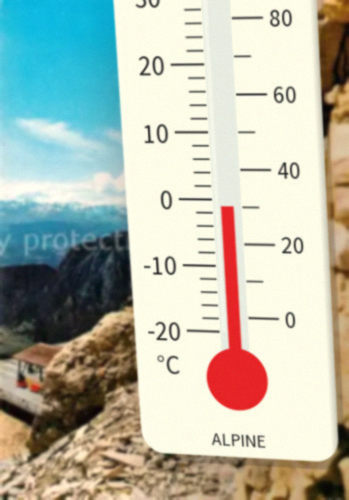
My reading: -1 °C
